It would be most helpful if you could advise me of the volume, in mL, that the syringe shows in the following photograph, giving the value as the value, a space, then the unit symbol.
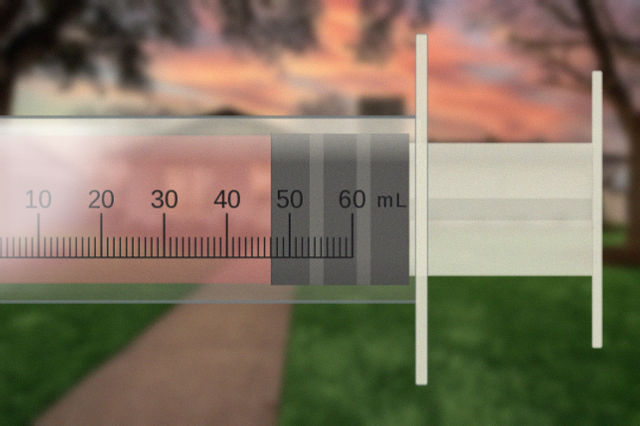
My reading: 47 mL
